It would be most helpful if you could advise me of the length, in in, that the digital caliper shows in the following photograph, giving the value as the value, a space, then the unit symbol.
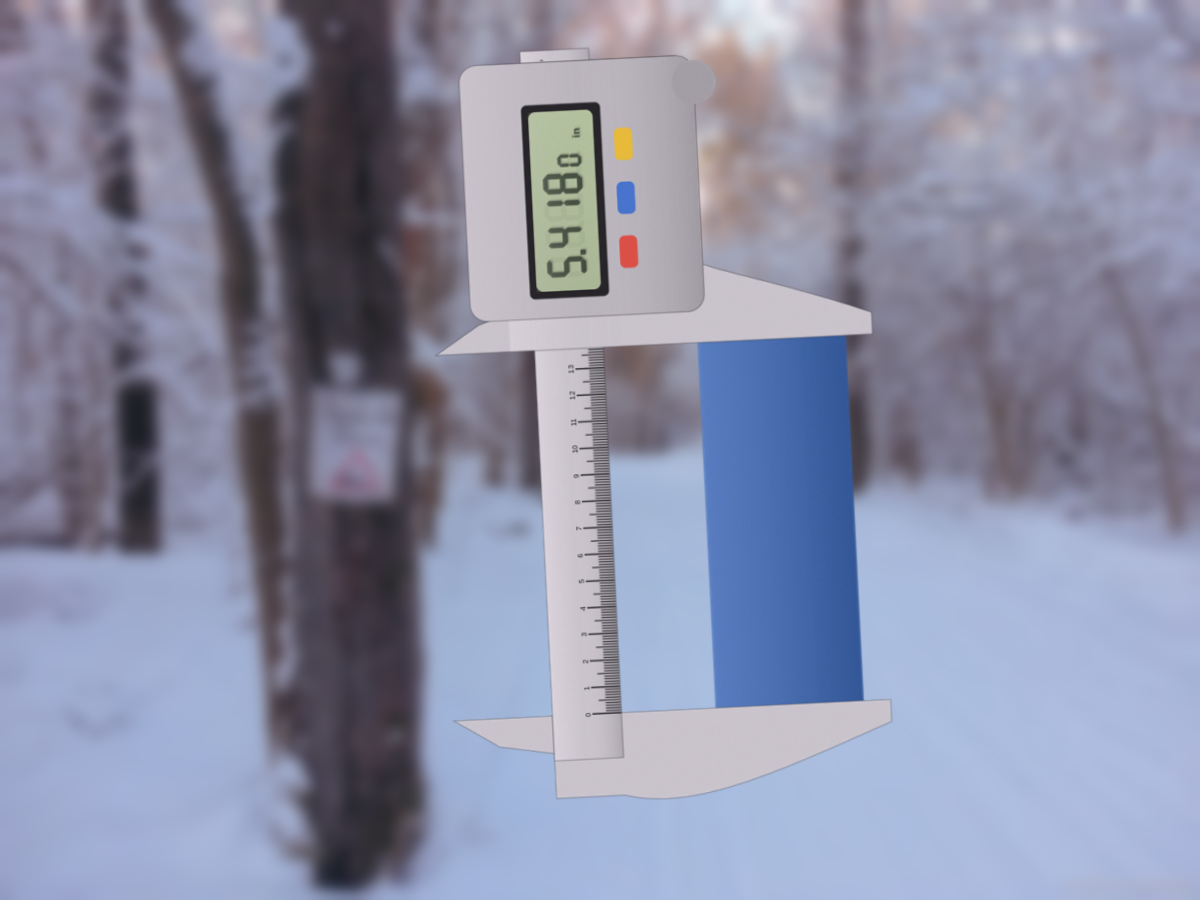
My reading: 5.4180 in
